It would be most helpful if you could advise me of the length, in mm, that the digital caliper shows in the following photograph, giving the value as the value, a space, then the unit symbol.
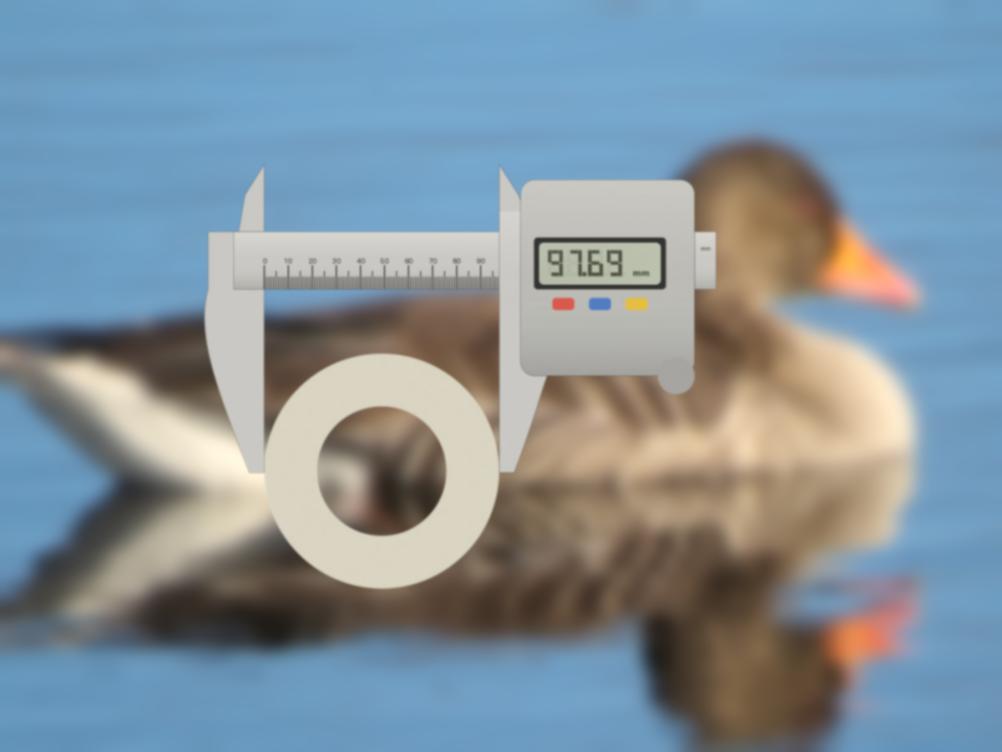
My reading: 97.69 mm
